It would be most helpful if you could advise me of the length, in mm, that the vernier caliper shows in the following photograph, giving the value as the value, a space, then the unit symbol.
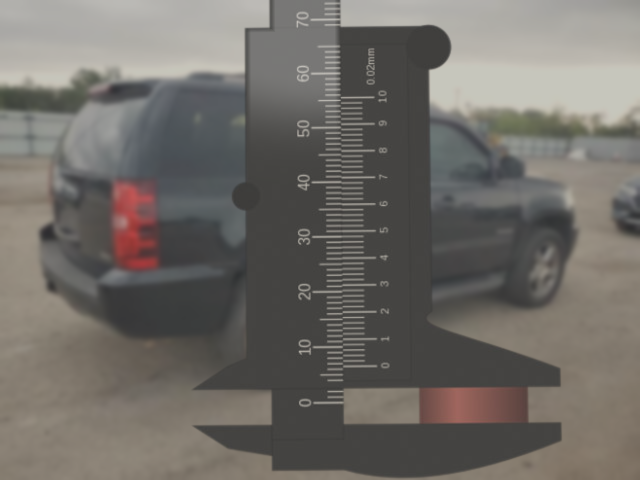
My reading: 6.5 mm
